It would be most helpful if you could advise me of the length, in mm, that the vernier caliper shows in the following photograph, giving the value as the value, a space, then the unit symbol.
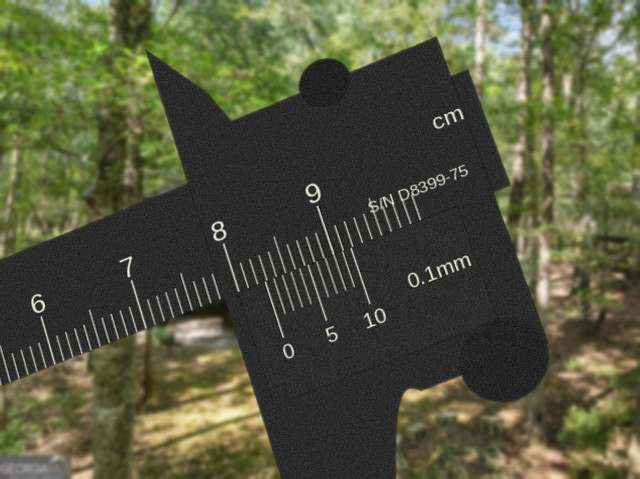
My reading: 82.8 mm
